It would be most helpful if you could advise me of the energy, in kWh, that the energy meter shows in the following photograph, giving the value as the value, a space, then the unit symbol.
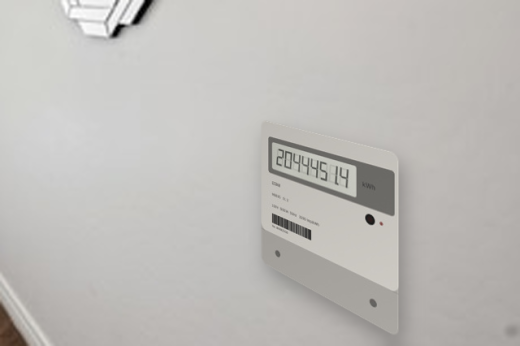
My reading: 2044451.4 kWh
